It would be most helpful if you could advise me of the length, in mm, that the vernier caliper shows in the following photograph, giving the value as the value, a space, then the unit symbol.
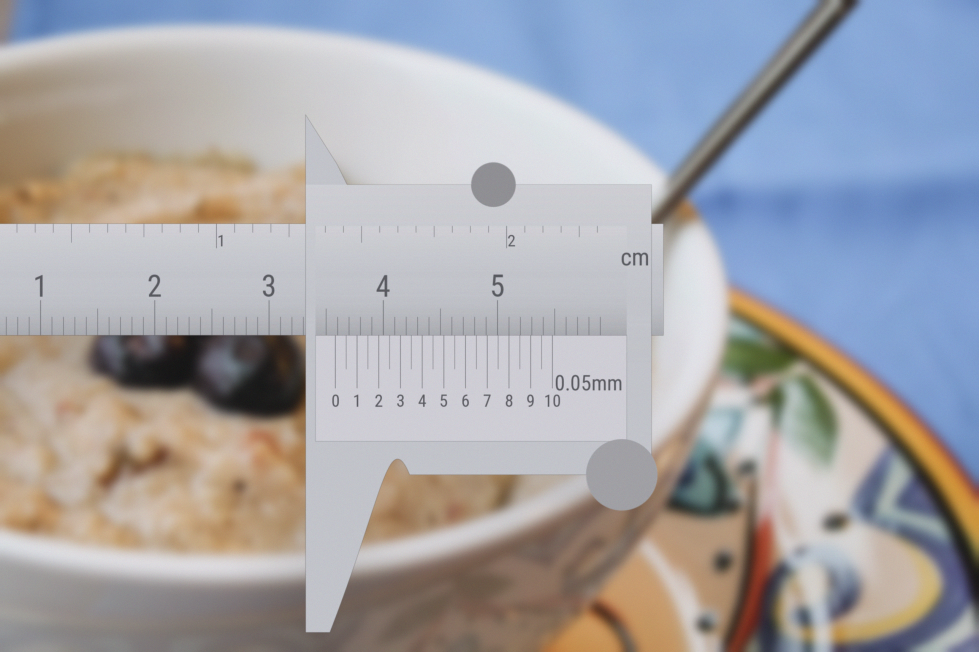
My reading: 35.8 mm
